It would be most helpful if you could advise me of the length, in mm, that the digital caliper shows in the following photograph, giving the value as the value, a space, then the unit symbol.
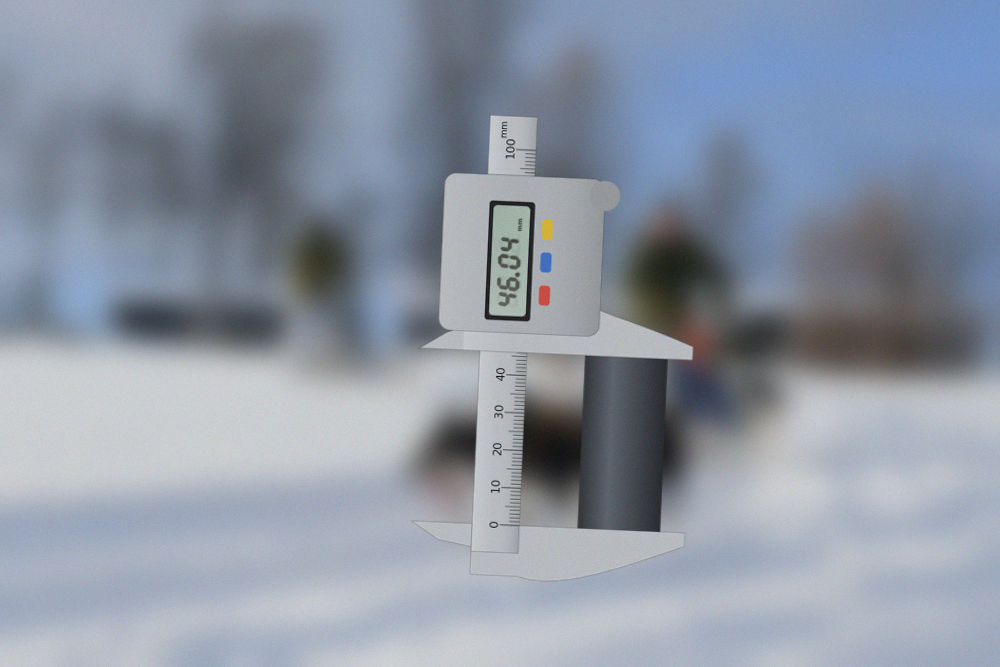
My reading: 46.04 mm
